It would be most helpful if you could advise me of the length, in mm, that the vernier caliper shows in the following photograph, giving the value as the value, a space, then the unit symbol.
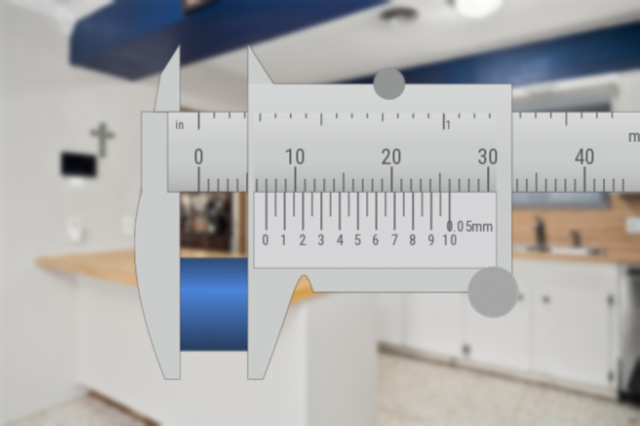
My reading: 7.0 mm
